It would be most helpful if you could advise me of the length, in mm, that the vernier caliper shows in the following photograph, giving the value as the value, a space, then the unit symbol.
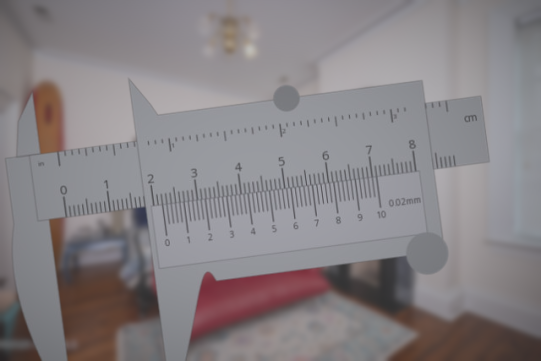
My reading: 22.0 mm
